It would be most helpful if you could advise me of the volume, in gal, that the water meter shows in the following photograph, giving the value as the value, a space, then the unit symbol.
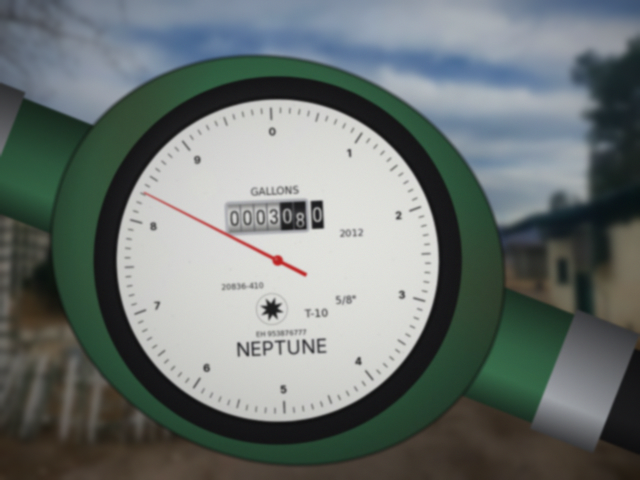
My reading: 3078.3 gal
